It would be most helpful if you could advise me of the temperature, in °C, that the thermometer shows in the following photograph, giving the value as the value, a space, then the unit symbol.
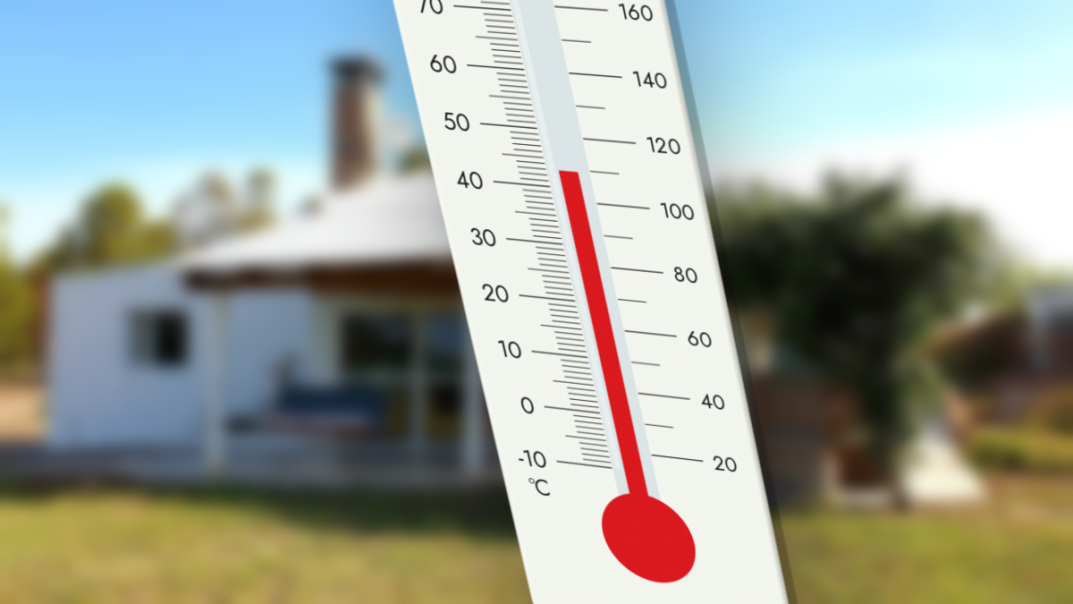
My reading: 43 °C
